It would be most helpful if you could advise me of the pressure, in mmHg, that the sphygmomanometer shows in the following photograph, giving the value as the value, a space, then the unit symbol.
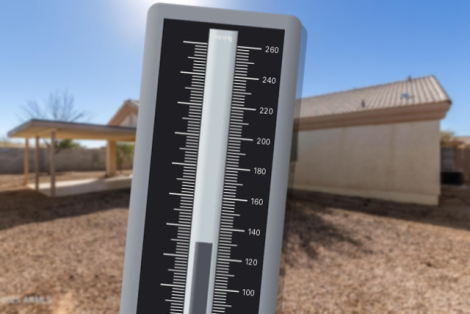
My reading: 130 mmHg
